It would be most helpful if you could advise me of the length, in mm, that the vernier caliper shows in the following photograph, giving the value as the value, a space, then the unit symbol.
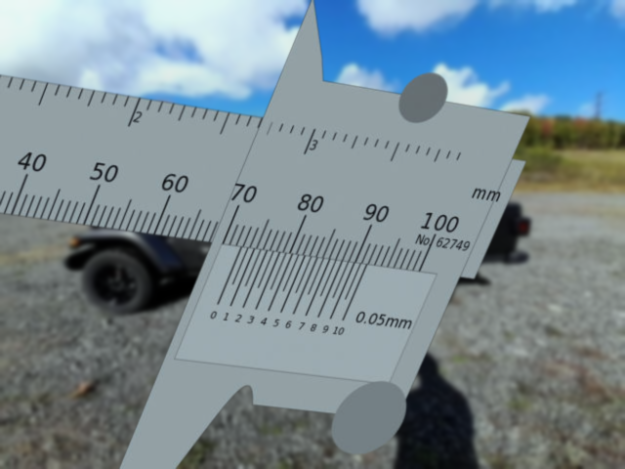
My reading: 72.8 mm
